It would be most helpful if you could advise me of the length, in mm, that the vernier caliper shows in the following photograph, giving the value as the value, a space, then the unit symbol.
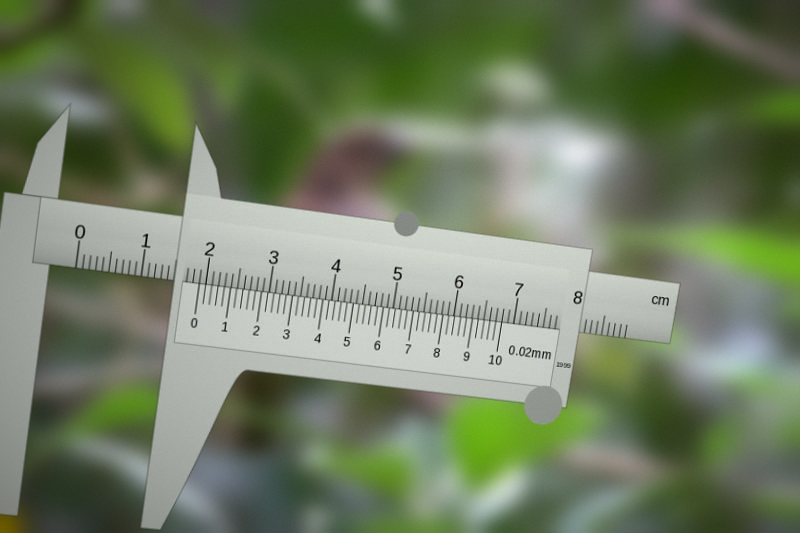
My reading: 19.0 mm
